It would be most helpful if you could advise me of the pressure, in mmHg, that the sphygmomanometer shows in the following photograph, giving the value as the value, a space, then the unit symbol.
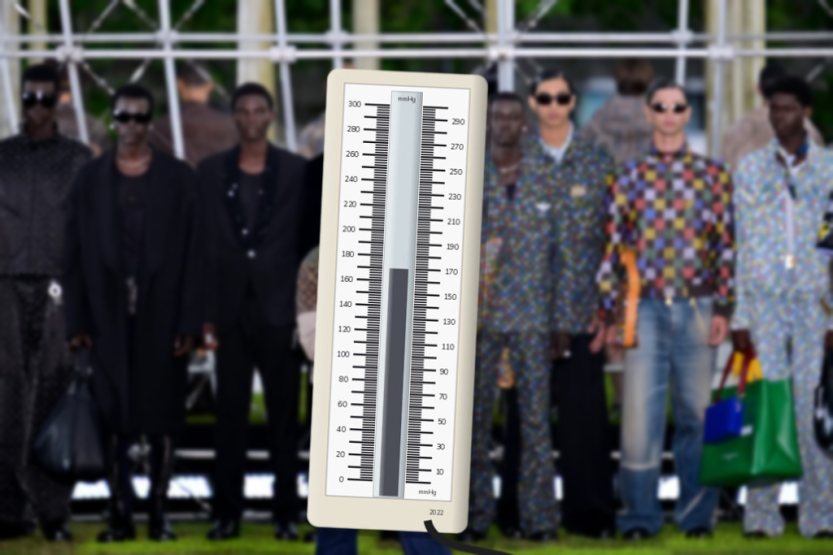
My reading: 170 mmHg
